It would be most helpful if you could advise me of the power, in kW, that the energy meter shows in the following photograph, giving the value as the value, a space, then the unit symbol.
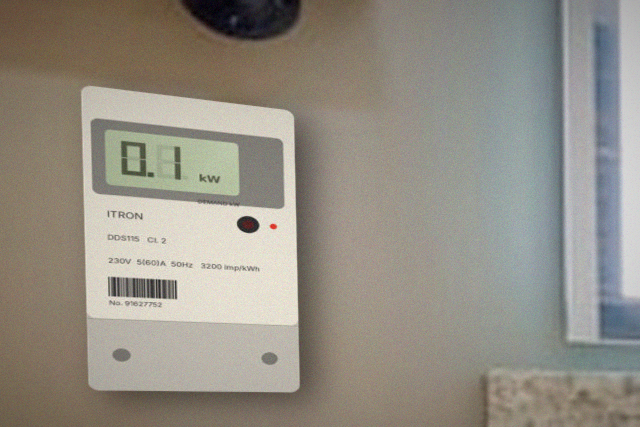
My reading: 0.1 kW
